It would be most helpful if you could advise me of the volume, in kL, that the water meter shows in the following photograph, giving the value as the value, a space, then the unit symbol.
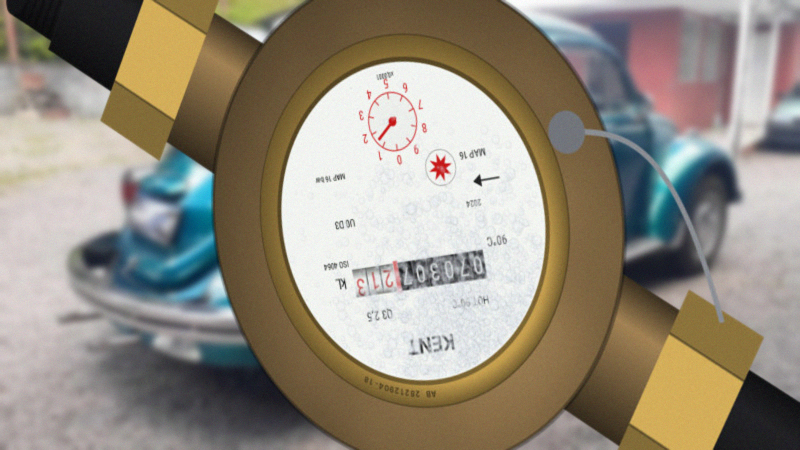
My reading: 70307.2131 kL
